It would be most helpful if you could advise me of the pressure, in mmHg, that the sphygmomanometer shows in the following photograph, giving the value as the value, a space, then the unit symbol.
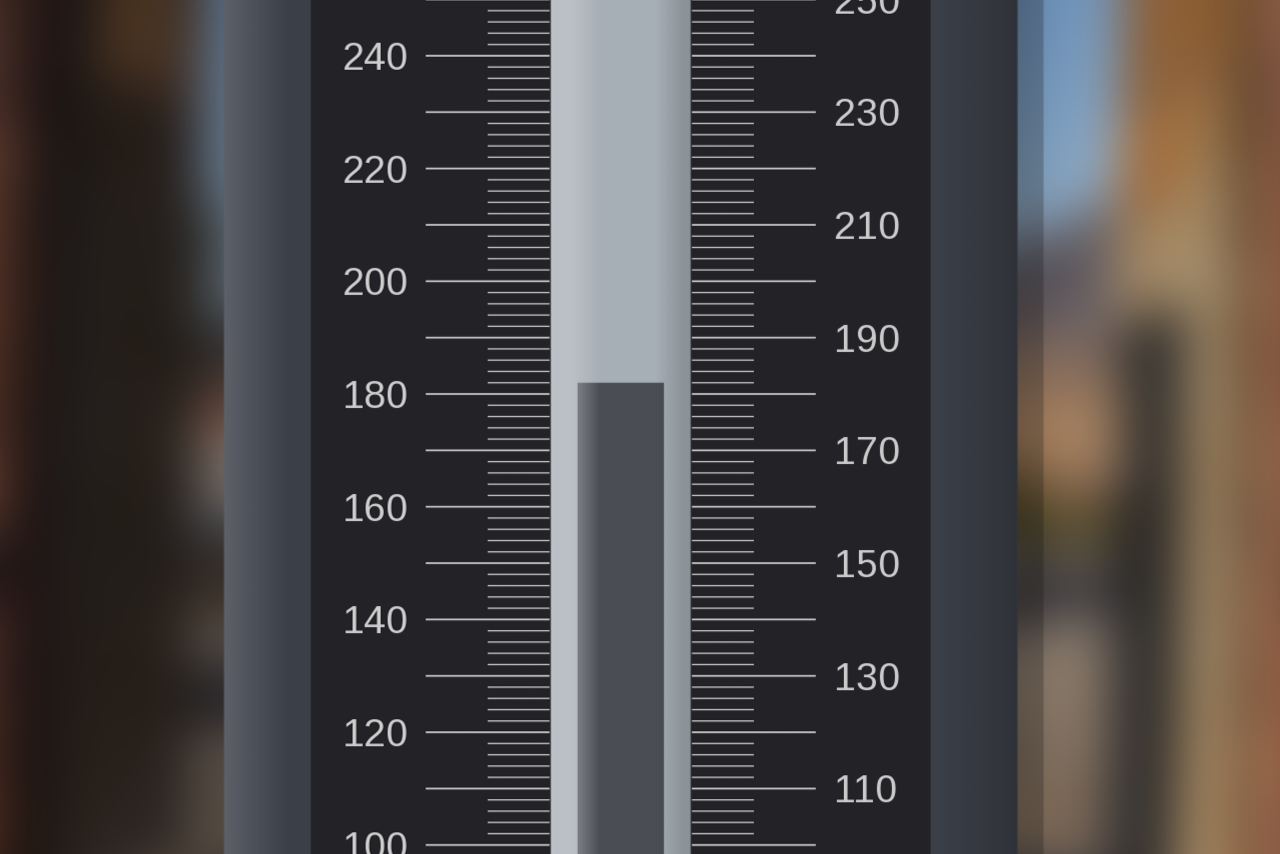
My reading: 182 mmHg
